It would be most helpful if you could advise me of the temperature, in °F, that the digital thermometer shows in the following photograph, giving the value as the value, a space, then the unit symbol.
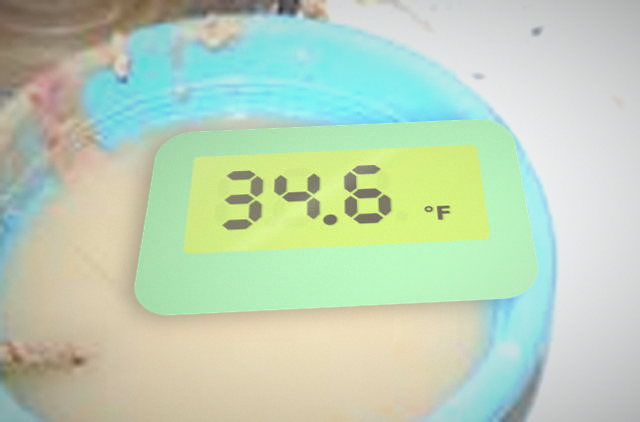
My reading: 34.6 °F
